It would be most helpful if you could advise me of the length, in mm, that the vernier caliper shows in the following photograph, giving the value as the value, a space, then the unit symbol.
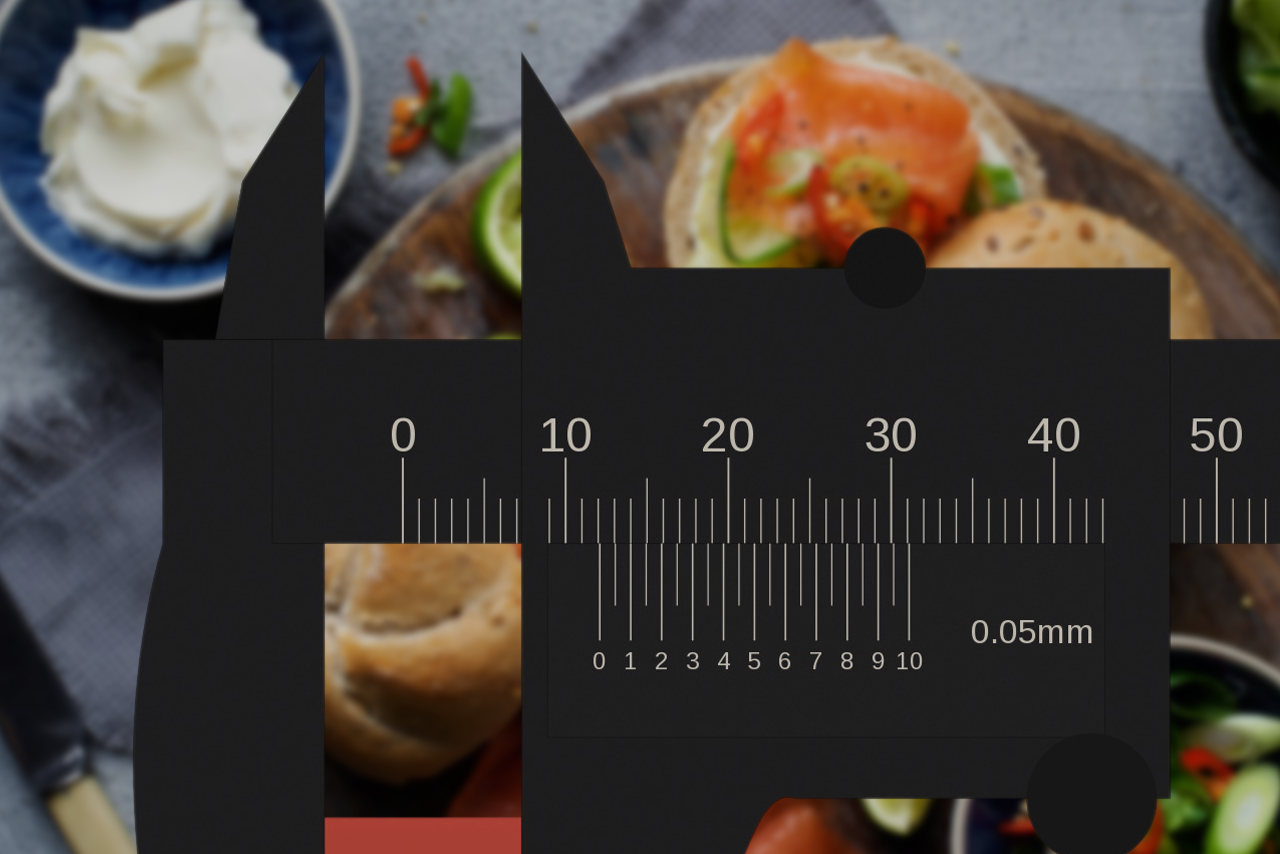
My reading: 12.1 mm
